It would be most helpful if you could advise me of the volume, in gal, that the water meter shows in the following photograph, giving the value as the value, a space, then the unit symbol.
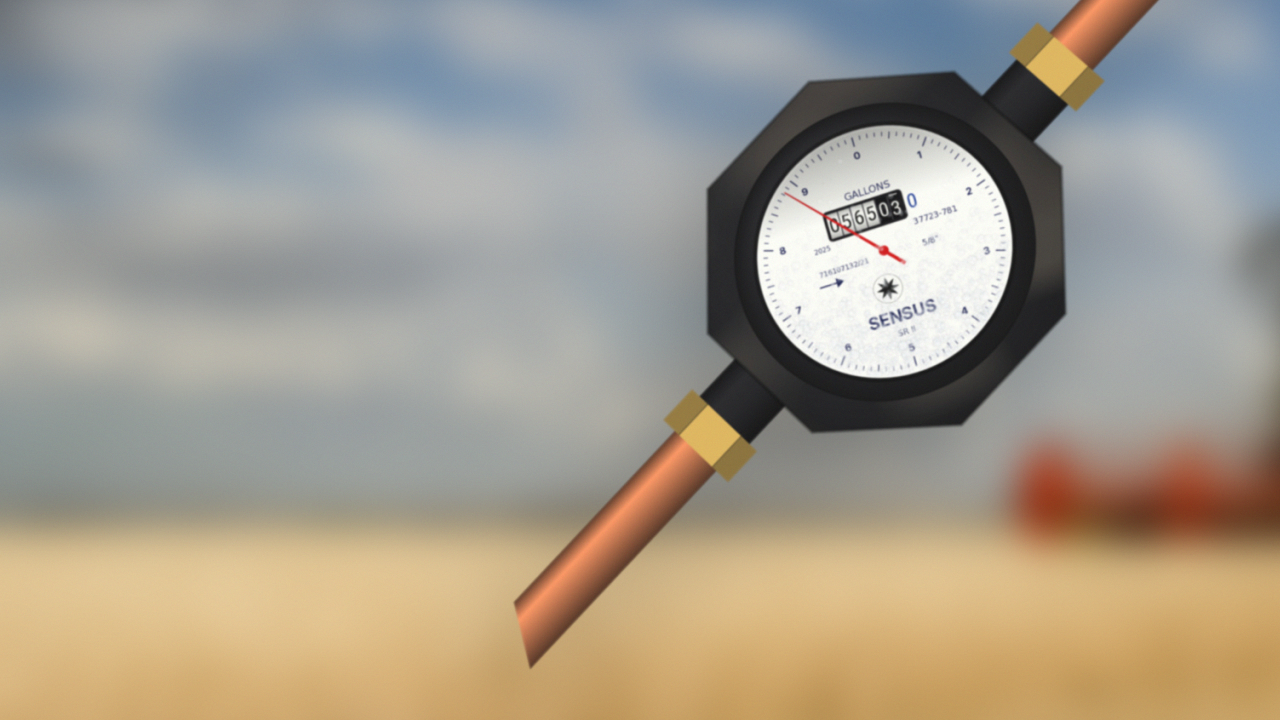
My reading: 565028.8 gal
